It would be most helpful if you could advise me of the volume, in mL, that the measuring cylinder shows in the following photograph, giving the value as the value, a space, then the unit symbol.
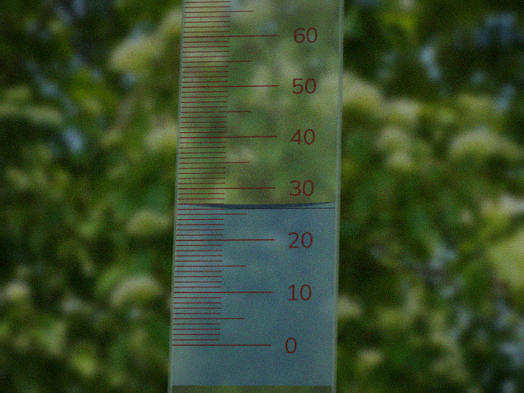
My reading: 26 mL
